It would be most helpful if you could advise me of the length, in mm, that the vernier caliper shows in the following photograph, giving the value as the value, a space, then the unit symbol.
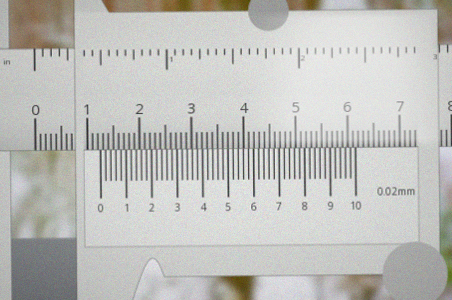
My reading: 12.5 mm
